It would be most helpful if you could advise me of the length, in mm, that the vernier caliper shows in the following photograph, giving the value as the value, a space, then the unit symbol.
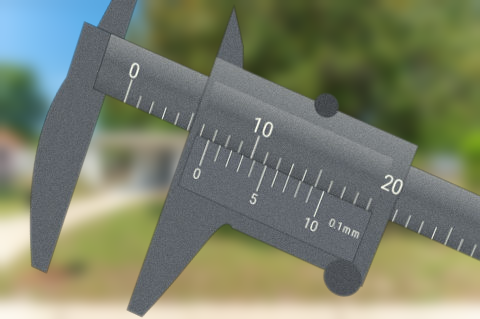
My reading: 6.7 mm
